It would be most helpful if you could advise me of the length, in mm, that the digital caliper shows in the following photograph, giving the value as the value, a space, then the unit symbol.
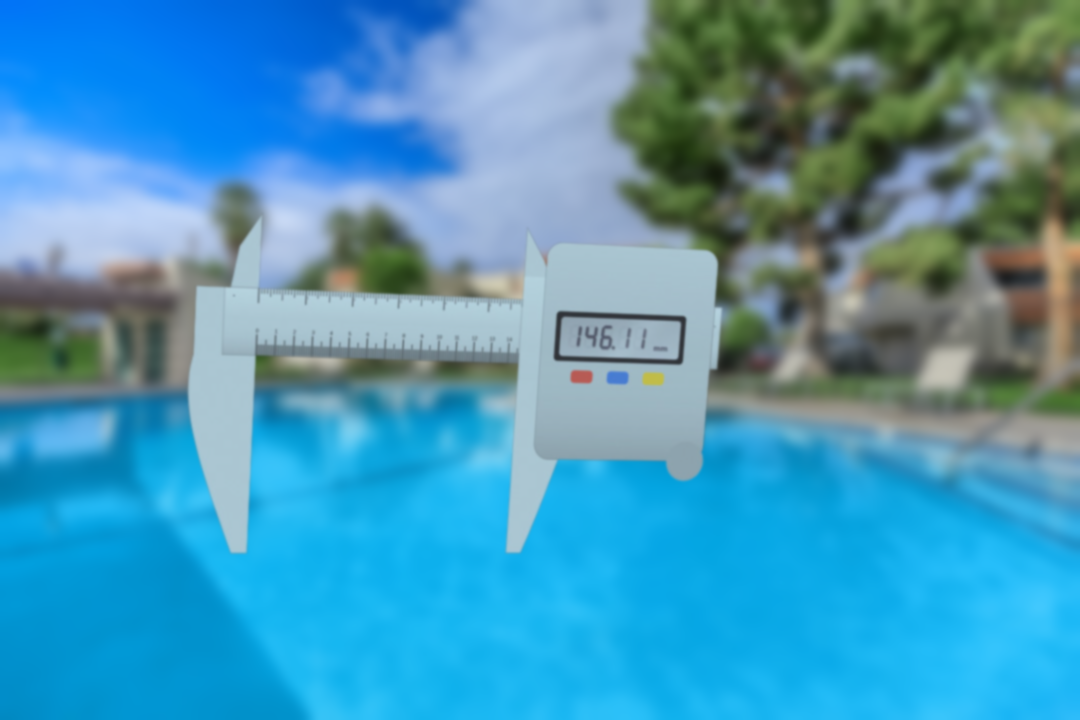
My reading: 146.11 mm
